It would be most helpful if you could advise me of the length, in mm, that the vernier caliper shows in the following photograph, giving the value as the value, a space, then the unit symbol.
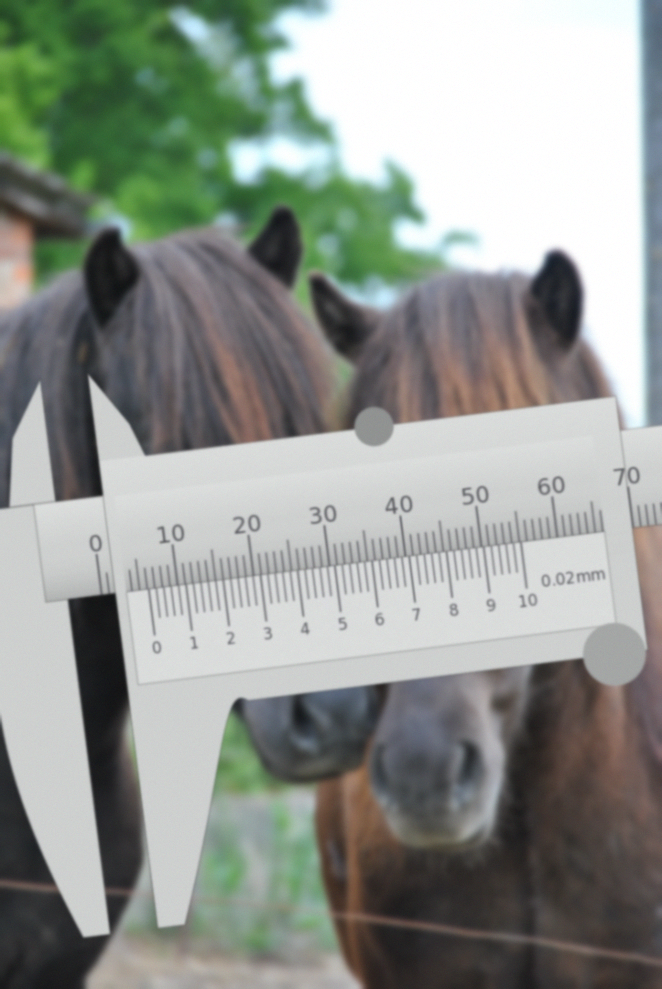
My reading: 6.2 mm
